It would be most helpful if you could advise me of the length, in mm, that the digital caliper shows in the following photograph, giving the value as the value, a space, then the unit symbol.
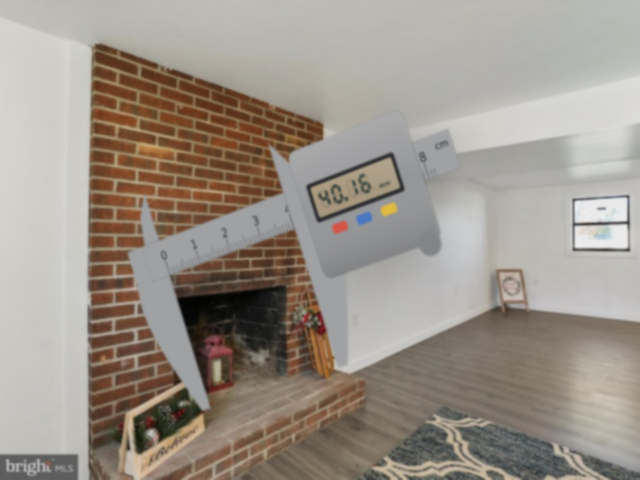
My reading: 40.16 mm
